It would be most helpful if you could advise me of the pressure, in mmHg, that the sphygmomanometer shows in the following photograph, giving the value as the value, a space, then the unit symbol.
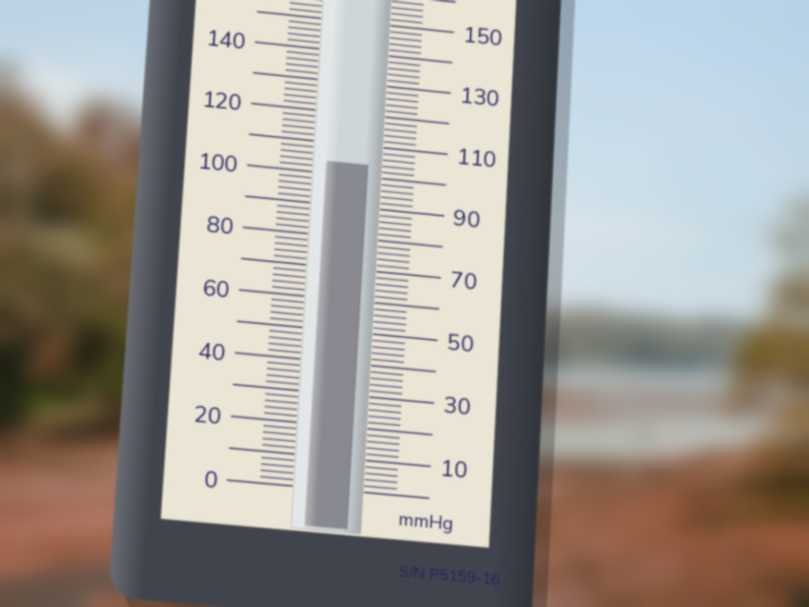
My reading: 104 mmHg
